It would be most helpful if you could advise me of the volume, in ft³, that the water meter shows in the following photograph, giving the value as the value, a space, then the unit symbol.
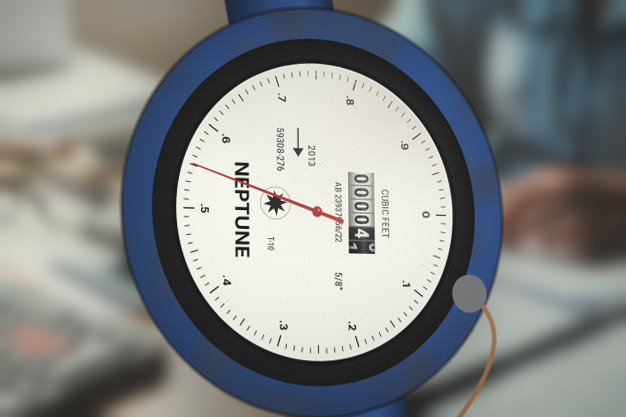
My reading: 40.55 ft³
